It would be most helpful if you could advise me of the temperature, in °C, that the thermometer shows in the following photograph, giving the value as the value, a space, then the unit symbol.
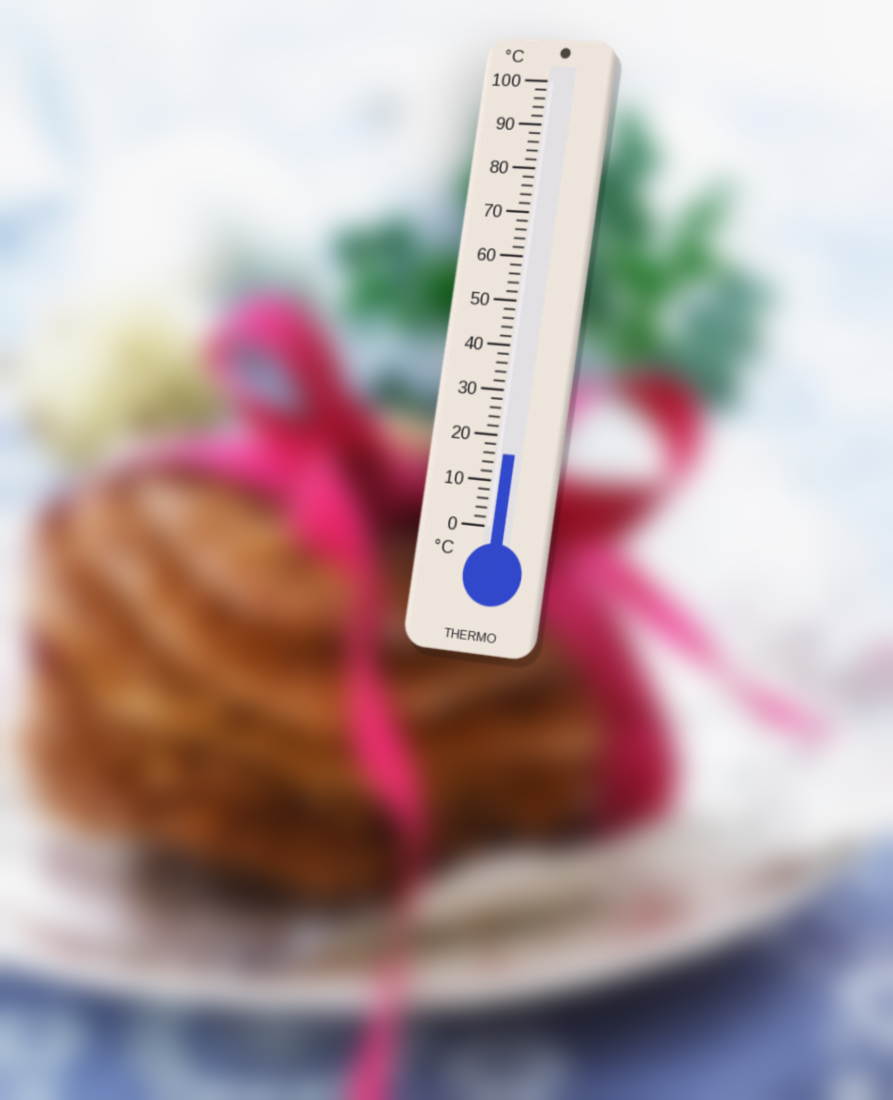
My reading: 16 °C
